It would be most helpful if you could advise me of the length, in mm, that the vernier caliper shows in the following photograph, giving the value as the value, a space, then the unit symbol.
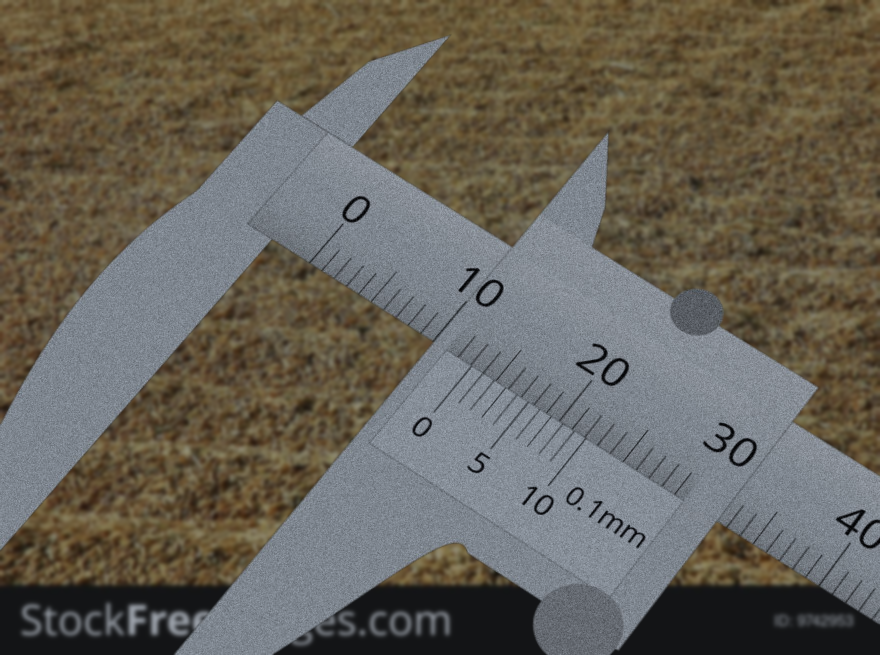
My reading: 13.1 mm
